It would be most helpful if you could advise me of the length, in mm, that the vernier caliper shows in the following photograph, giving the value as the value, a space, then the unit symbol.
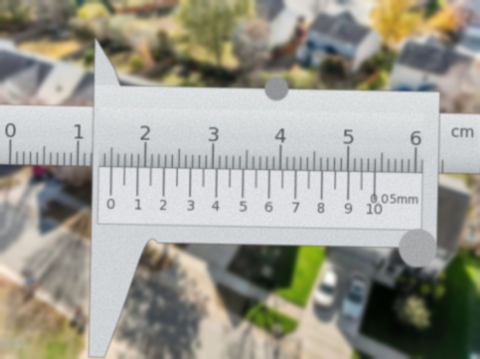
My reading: 15.0 mm
